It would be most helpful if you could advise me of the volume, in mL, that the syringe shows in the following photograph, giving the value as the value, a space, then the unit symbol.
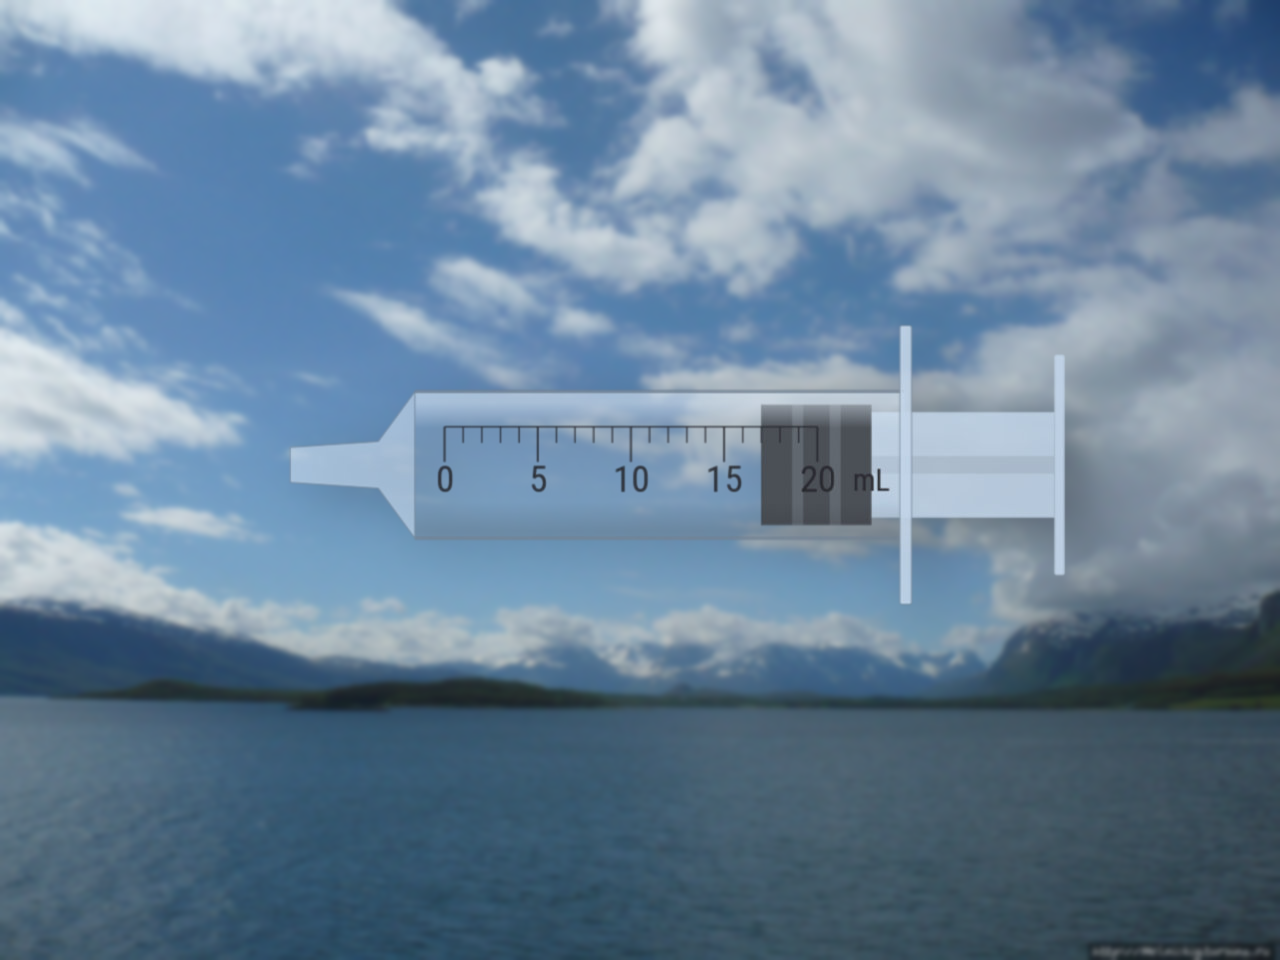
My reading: 17 mL
